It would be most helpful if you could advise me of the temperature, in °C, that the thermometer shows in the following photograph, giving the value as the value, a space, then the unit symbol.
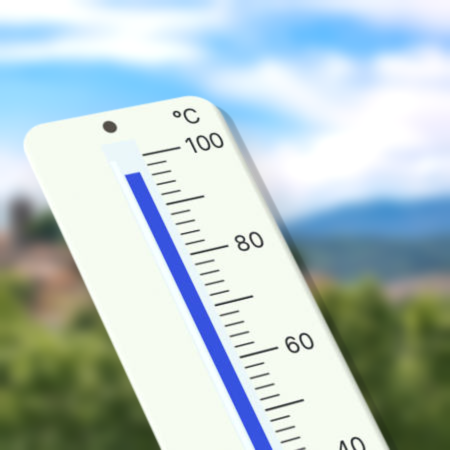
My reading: 97 °C
